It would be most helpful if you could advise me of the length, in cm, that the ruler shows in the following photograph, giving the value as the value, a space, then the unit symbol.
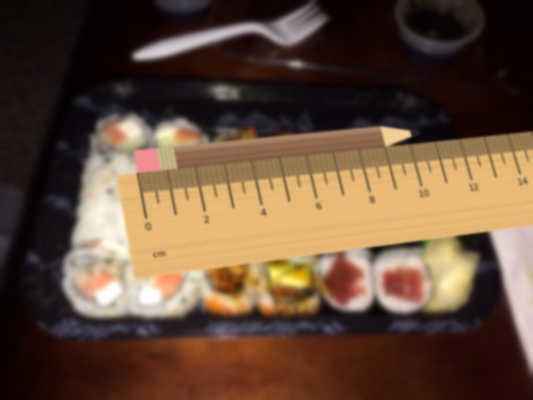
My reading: 10.5 cm
